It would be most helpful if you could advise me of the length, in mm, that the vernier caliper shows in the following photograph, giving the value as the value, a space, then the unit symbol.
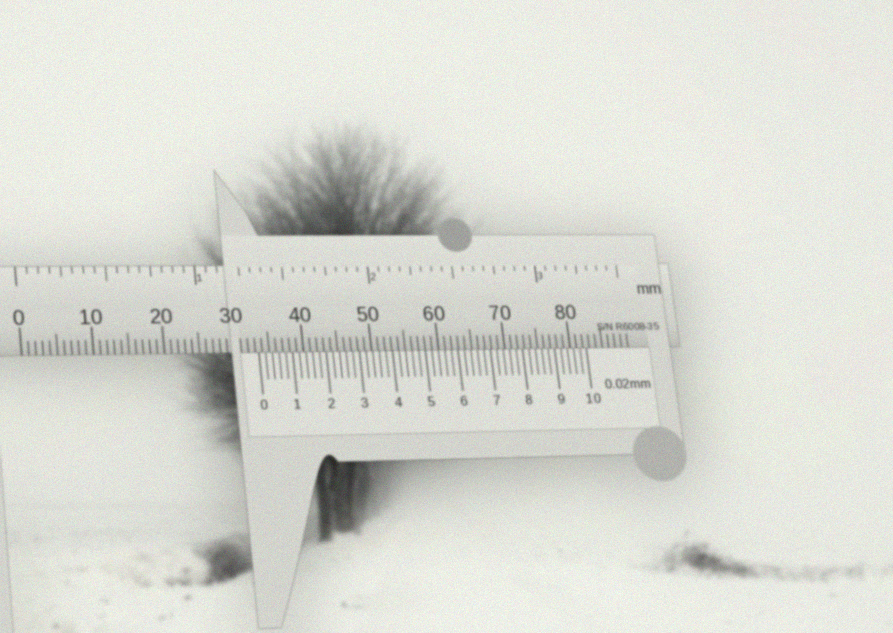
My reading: 33.5 mm
